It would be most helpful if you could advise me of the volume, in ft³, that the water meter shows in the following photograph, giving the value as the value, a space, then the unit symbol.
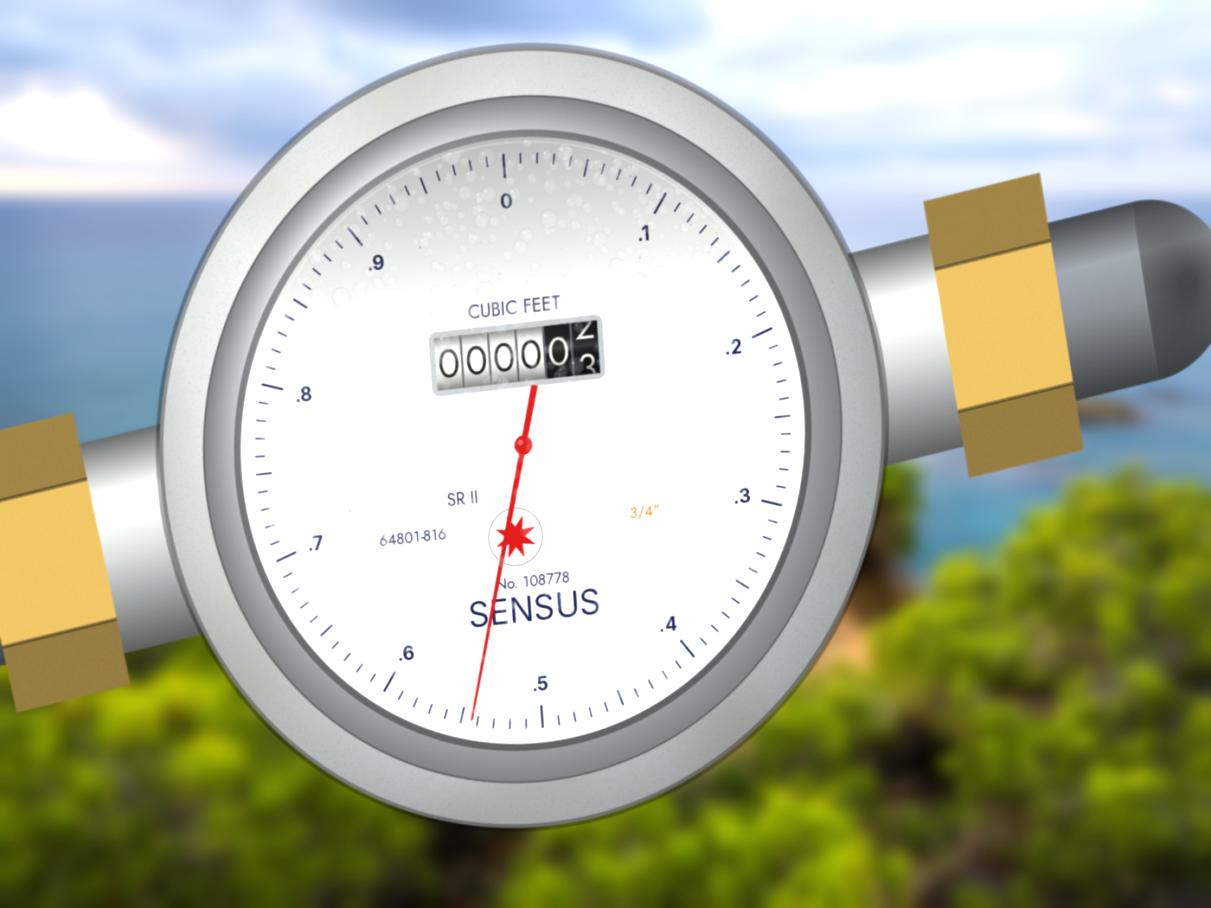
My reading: 2.54 ft³
